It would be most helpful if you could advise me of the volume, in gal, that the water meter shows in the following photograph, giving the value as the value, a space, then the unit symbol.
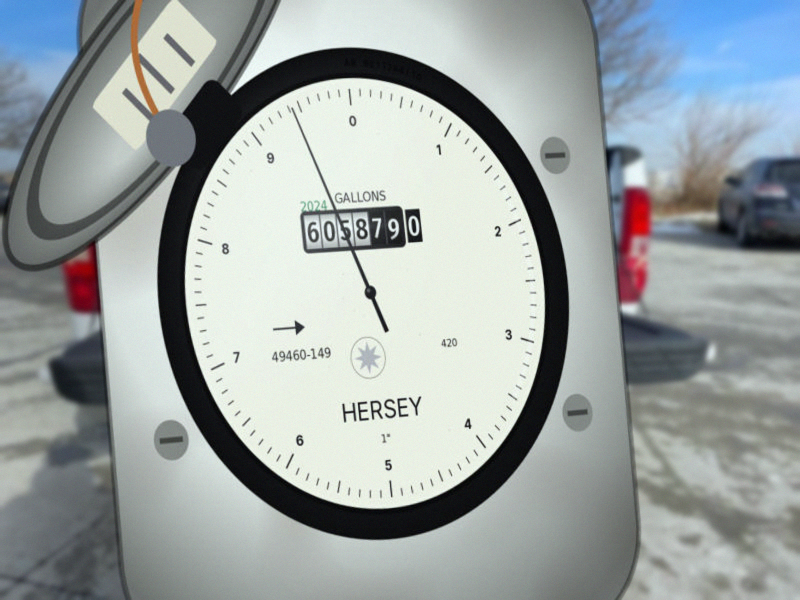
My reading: 6058789.4 gal
